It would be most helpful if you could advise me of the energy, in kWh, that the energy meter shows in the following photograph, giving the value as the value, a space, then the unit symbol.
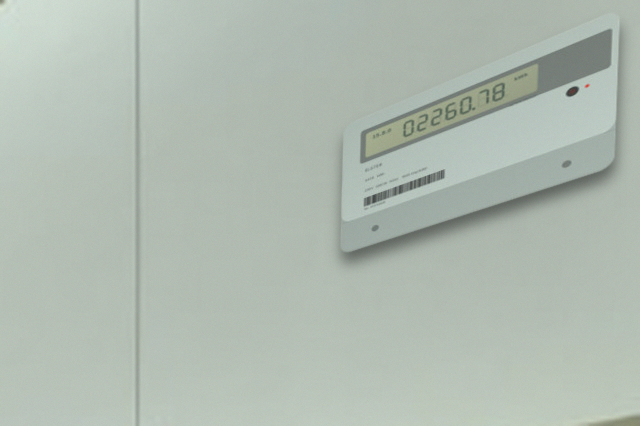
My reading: 2260.78 kWh
